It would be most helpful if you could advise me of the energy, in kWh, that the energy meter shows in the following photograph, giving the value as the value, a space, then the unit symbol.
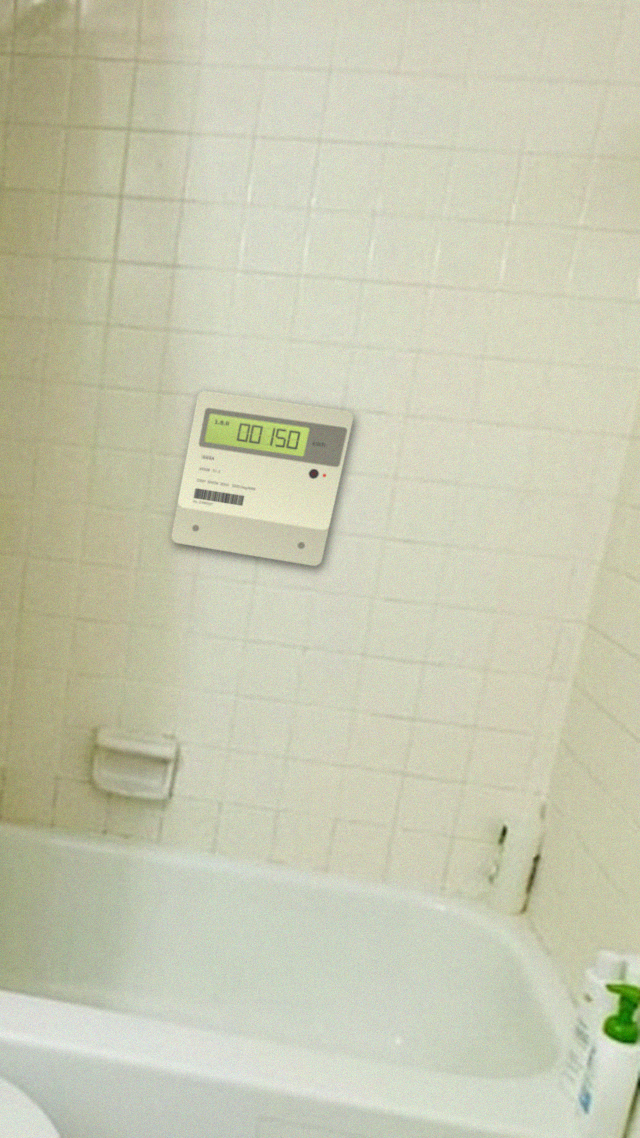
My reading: 150 kWh
